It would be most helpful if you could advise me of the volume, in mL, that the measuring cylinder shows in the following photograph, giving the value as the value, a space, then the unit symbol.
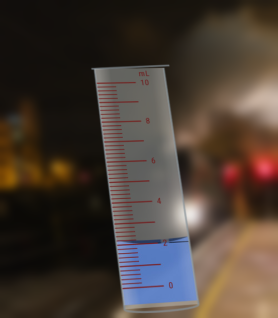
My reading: 2 mL
